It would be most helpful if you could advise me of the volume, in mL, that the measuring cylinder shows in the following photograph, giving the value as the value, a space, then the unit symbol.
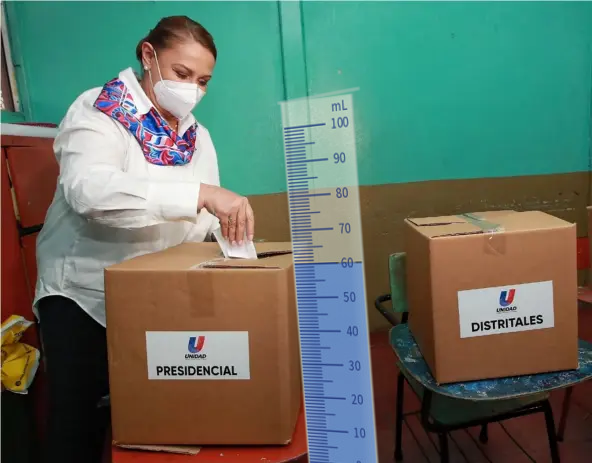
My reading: 60 mL
